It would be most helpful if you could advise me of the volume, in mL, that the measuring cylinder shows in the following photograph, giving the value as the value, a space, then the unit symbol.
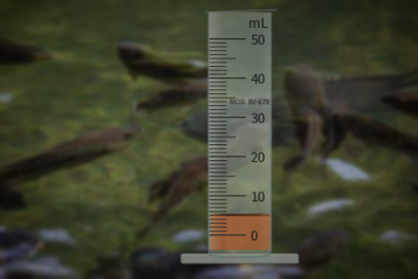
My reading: 5 mL
